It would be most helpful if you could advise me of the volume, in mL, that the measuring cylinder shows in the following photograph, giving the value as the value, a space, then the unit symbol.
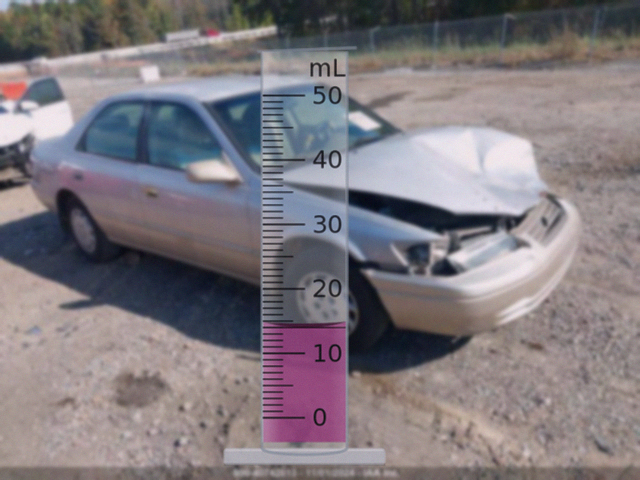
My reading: 14 mL
